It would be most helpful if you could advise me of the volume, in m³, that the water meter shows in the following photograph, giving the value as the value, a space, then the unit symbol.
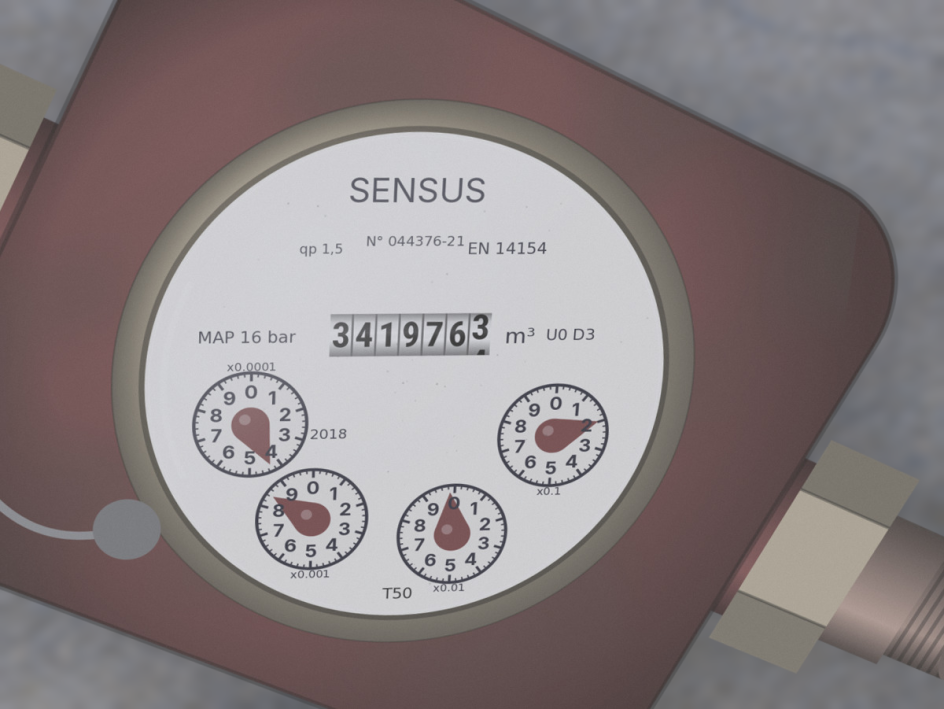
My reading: 3419763.1984 m³
